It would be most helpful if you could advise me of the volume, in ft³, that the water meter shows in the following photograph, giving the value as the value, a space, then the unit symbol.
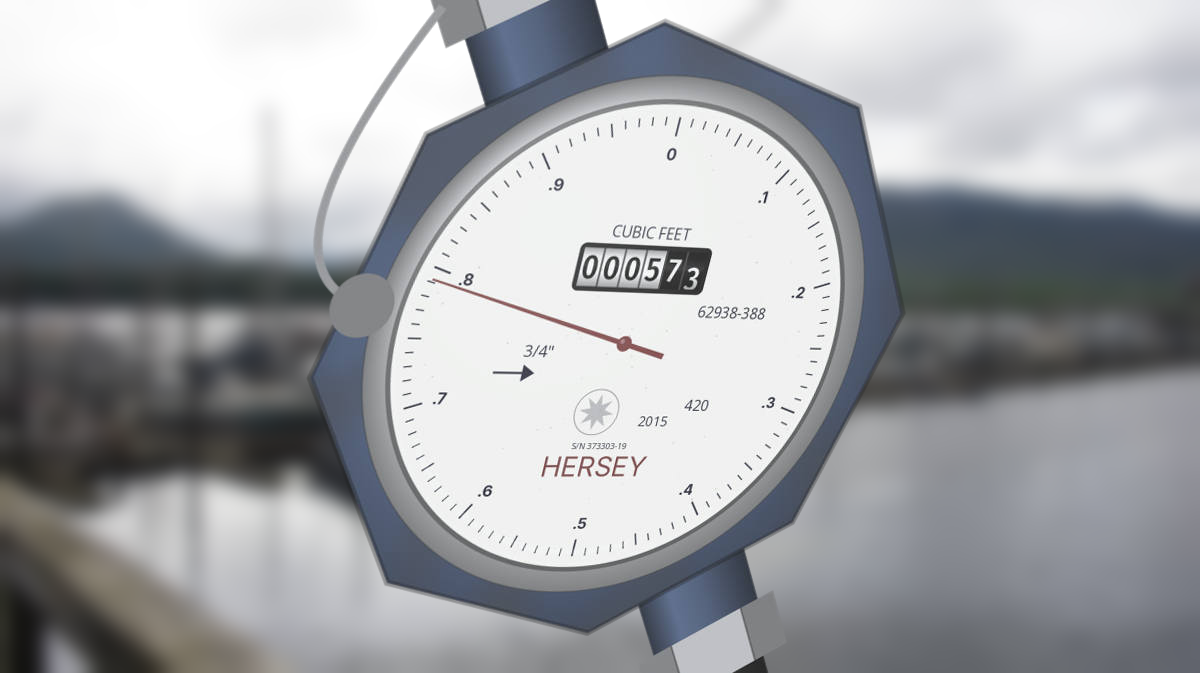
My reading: 572.79 ft³
